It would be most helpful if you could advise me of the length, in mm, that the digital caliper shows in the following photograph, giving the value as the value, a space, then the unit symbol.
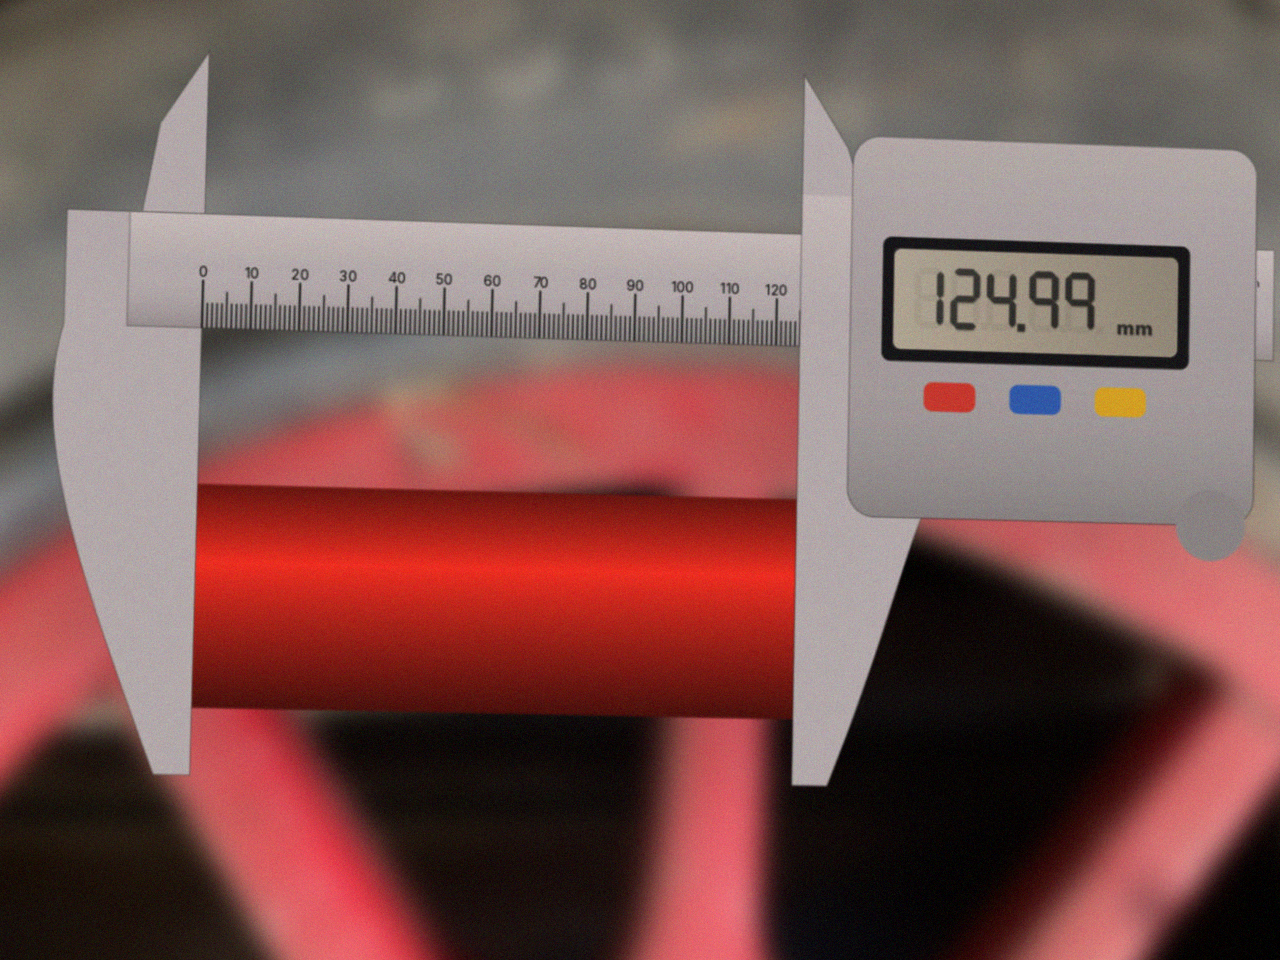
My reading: 124.99 mm
